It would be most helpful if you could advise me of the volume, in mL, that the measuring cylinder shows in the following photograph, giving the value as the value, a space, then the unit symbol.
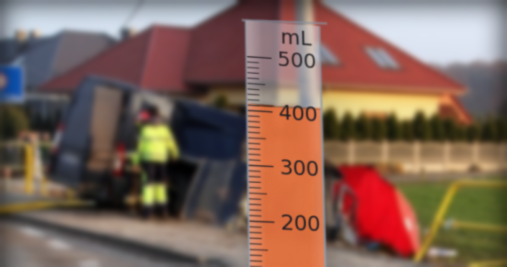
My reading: 410 mL
